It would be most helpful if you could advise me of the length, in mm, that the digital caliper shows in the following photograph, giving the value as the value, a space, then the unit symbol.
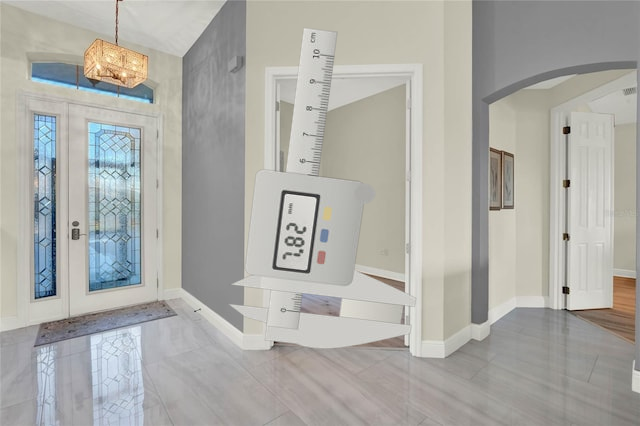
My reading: 7.82 mm
